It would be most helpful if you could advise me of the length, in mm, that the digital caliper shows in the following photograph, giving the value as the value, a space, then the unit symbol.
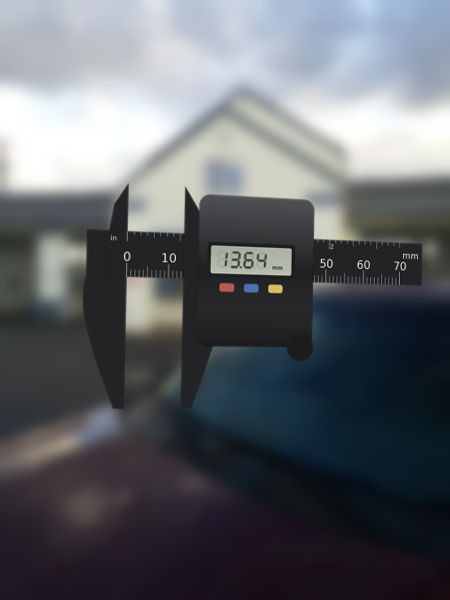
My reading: 13.64 mm
